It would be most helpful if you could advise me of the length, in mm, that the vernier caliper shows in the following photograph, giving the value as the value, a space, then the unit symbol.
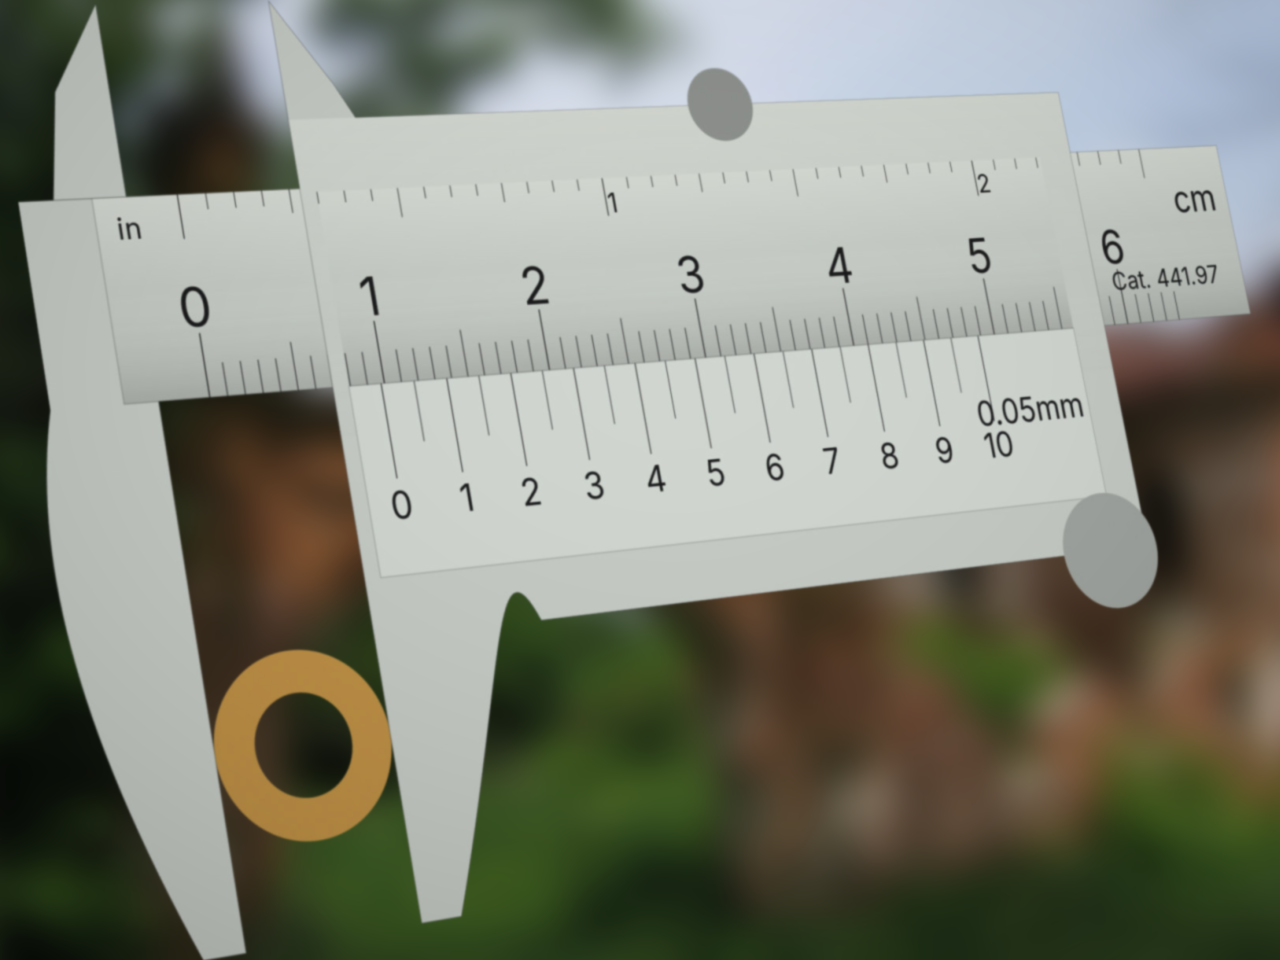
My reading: 9.8 mm
